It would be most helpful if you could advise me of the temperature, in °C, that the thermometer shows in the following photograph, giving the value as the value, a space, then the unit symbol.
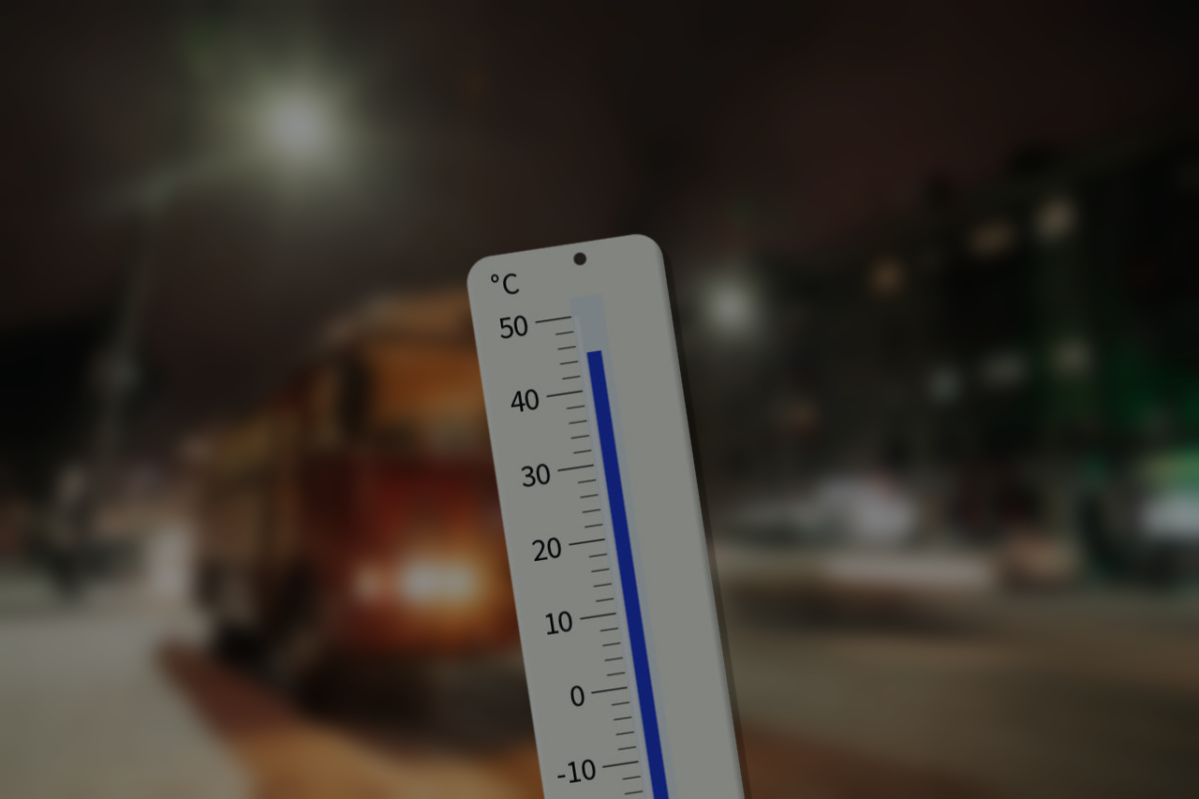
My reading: 45 °C
